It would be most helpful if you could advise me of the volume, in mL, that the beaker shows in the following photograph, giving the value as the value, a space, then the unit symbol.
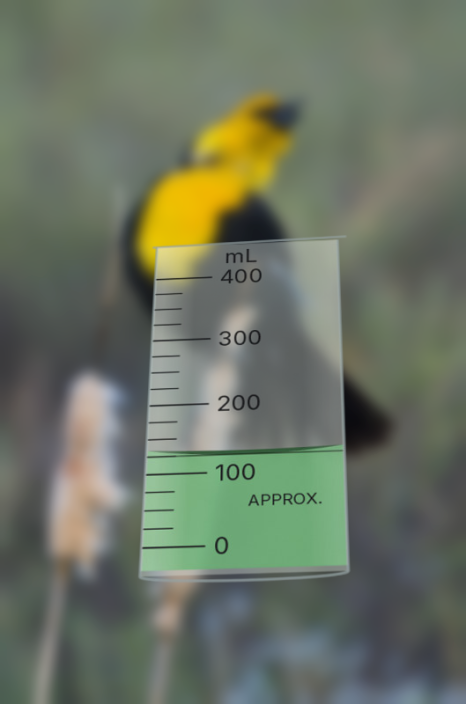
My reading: 125 mL
